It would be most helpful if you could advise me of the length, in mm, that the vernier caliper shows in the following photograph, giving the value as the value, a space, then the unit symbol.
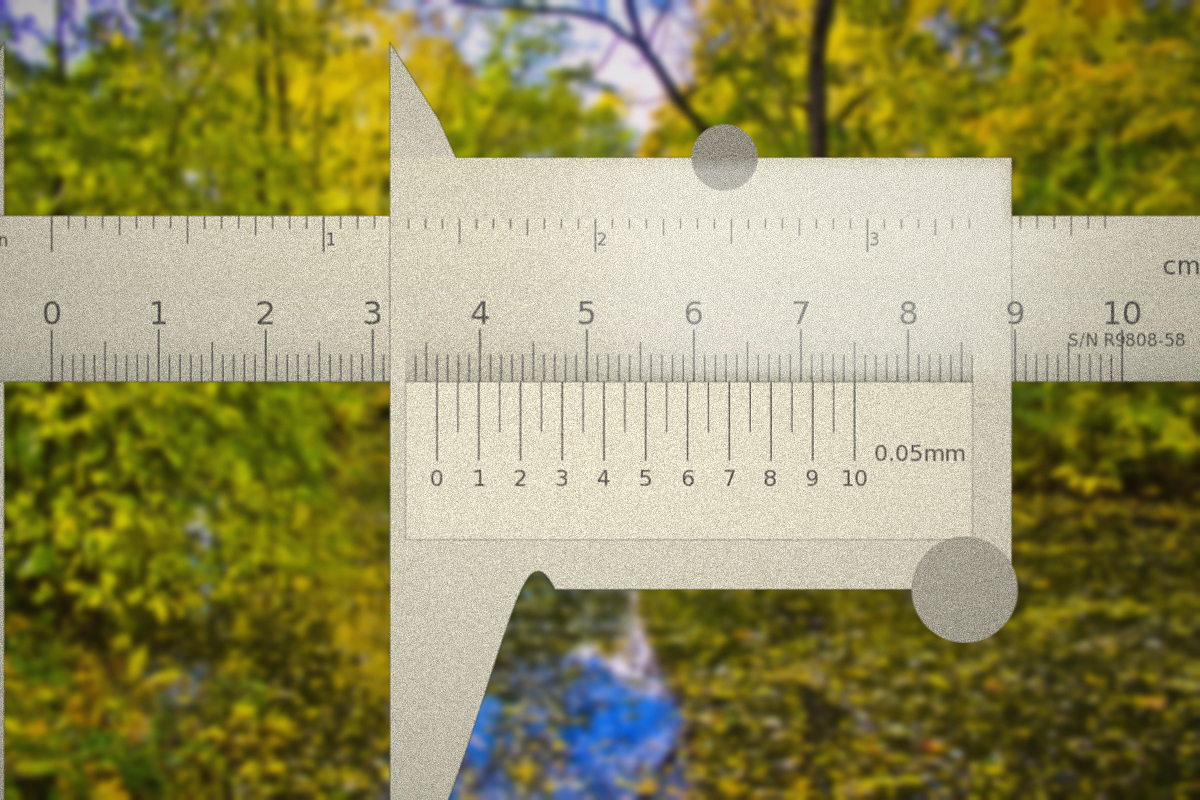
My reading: 36.0 mm
